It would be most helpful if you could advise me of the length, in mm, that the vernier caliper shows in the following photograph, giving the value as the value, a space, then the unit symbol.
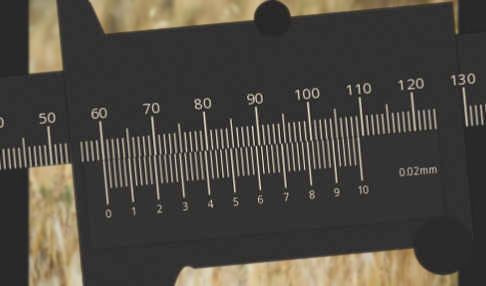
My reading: 60.0 mm
